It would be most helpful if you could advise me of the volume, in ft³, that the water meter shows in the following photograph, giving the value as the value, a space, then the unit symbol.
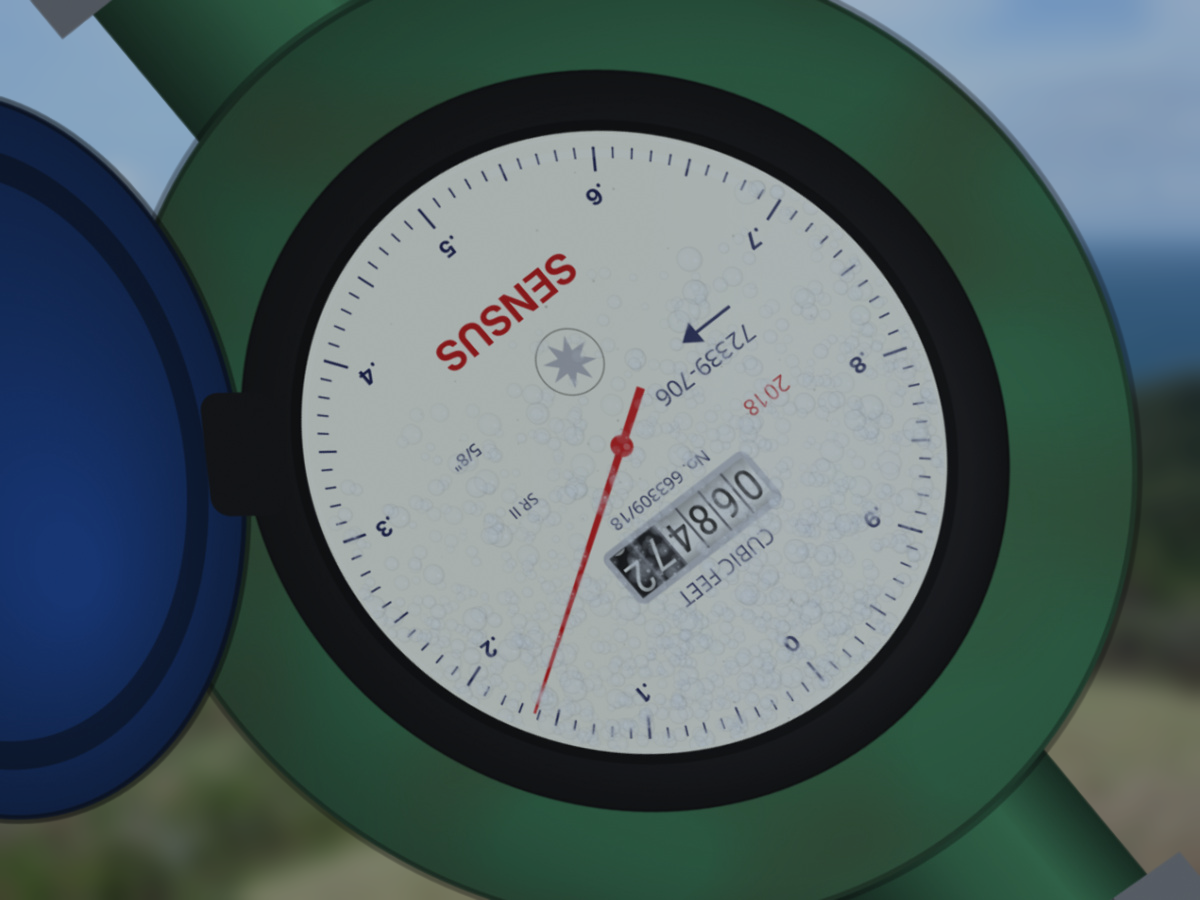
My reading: 68472.16 ft³
